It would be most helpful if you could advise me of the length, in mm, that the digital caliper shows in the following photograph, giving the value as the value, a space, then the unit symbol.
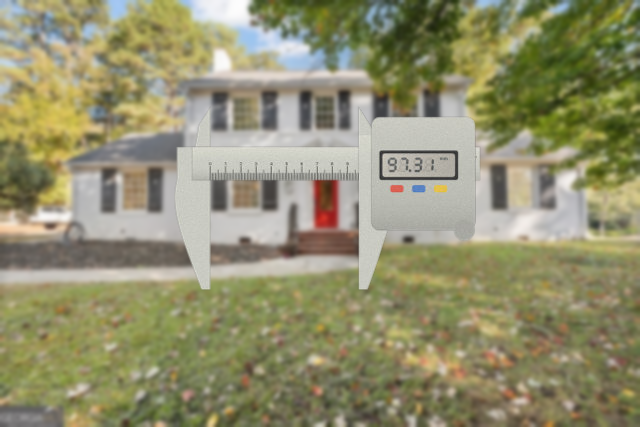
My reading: 97.31 mm
